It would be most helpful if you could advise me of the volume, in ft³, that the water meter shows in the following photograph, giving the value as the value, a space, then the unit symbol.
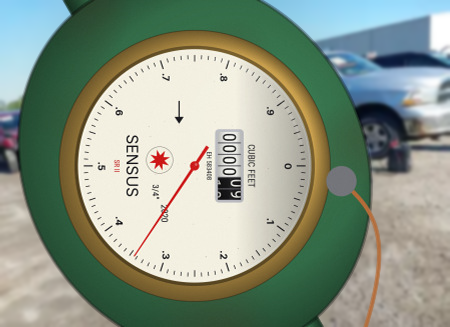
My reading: 9.34 ft³
